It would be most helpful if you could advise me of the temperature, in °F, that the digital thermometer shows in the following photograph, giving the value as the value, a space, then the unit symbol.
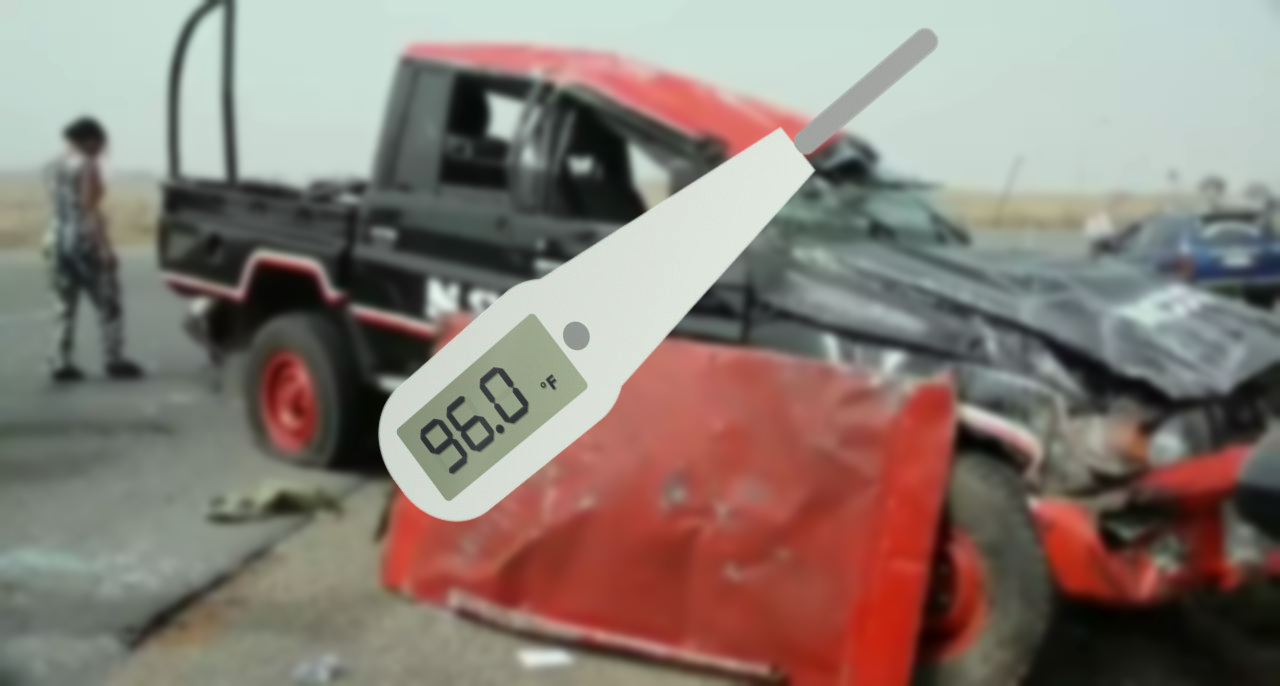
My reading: 96.0 °F
